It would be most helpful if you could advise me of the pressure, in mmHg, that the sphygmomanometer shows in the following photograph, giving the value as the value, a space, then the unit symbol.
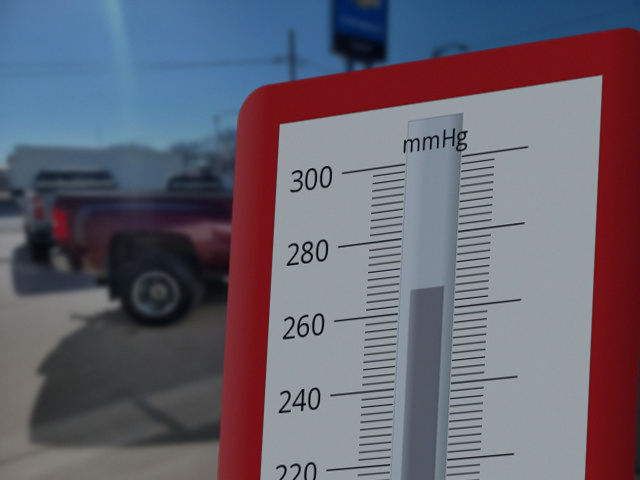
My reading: 266 mmHg
